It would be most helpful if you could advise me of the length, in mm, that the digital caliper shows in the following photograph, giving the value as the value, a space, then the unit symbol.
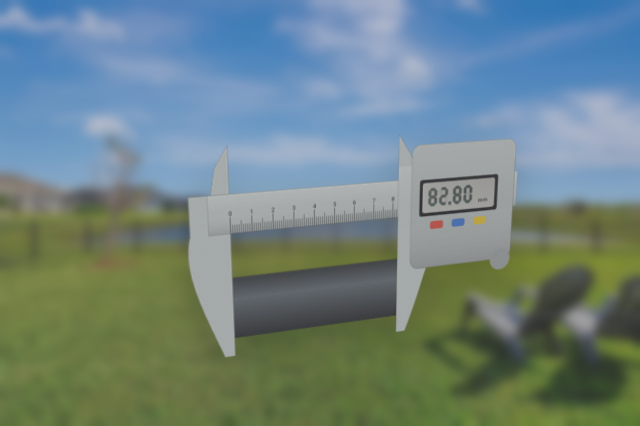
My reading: 82.80 mm
